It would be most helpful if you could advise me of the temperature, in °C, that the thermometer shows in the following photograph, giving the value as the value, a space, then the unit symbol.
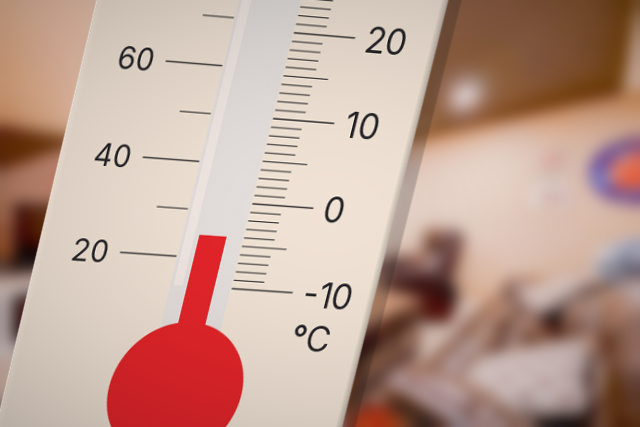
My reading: -4 °C
